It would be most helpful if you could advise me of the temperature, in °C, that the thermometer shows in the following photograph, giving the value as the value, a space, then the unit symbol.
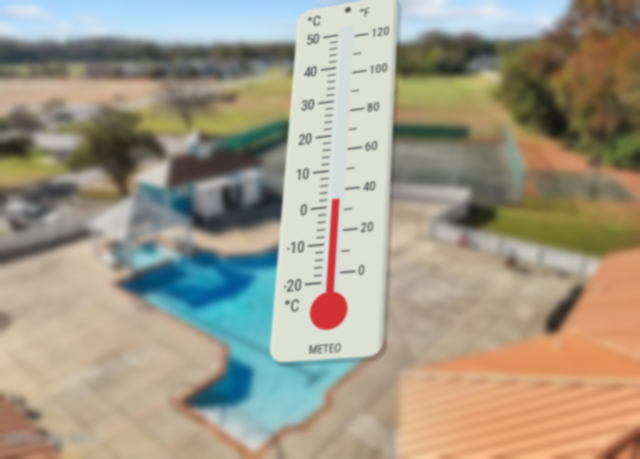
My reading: 2 °C
